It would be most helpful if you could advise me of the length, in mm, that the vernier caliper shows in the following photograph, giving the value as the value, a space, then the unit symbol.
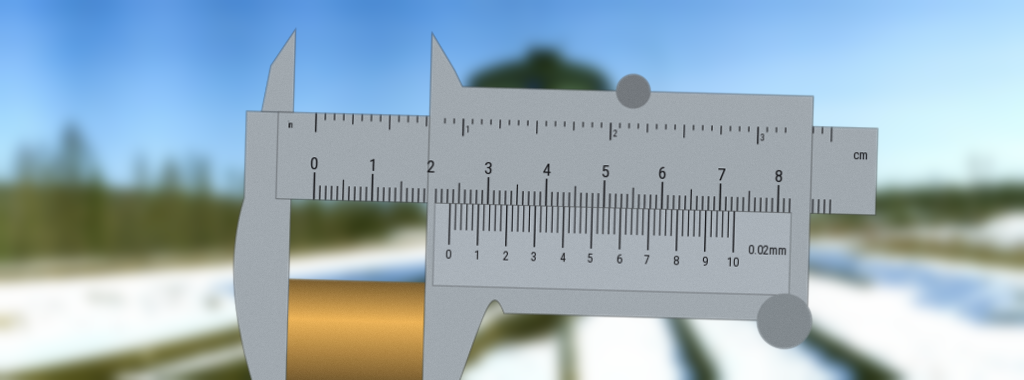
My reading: 23.5 mm
